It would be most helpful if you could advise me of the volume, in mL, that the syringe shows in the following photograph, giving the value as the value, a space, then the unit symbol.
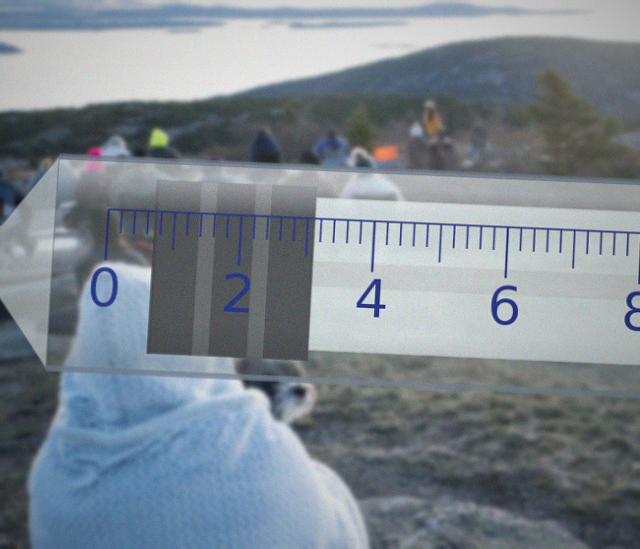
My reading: 0.7 mL
